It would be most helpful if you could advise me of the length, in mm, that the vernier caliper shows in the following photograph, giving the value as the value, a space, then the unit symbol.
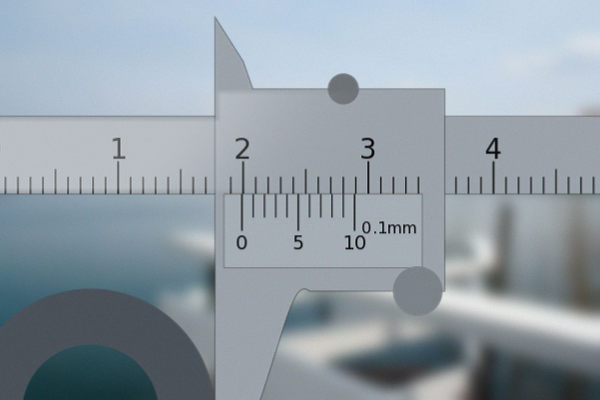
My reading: 19.9 mm
